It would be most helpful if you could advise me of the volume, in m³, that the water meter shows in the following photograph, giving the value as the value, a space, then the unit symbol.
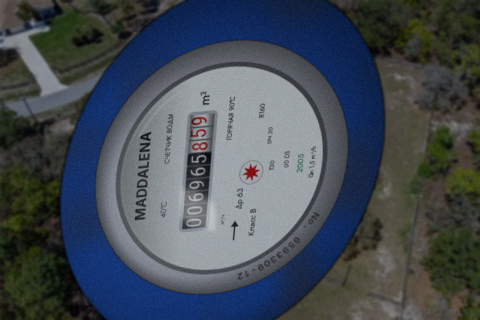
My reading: 6965.859 m³
